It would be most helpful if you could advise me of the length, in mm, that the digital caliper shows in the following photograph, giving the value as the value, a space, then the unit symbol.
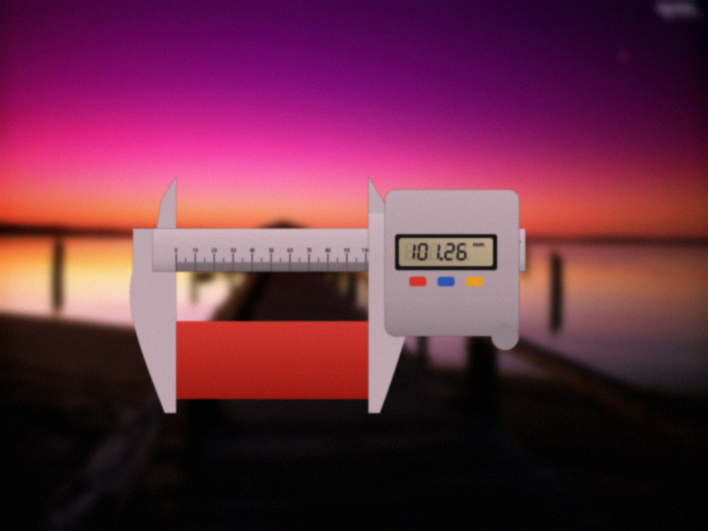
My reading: 101.26 mm
